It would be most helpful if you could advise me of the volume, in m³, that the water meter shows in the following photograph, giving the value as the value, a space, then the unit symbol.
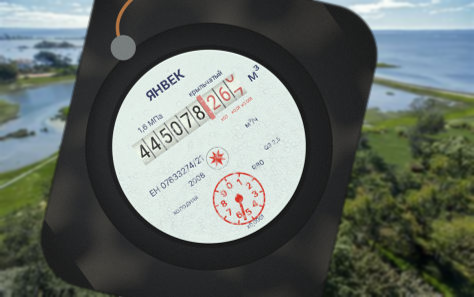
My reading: 445078.2665 m³
